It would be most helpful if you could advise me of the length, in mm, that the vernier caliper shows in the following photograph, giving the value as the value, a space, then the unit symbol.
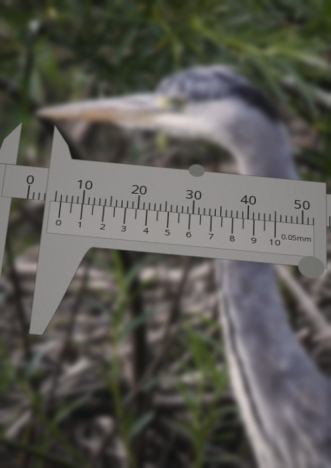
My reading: 6.0 mm
